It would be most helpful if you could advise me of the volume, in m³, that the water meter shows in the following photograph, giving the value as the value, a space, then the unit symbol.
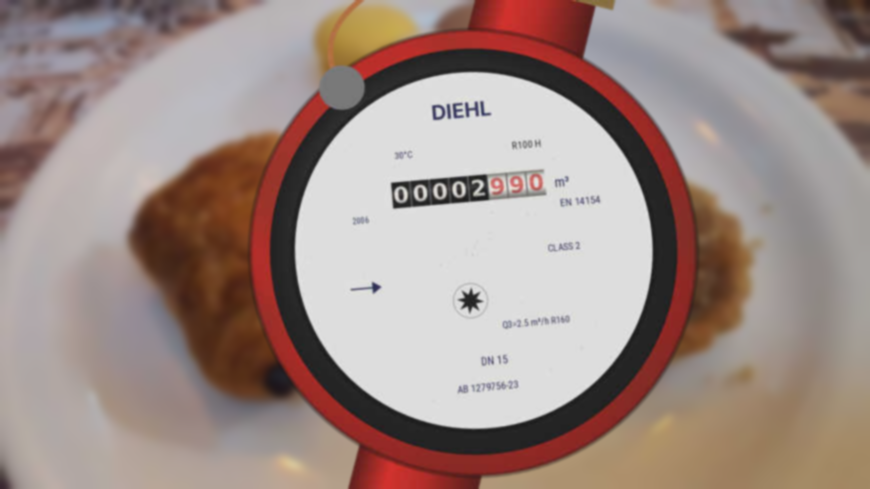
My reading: 2.990 m³
